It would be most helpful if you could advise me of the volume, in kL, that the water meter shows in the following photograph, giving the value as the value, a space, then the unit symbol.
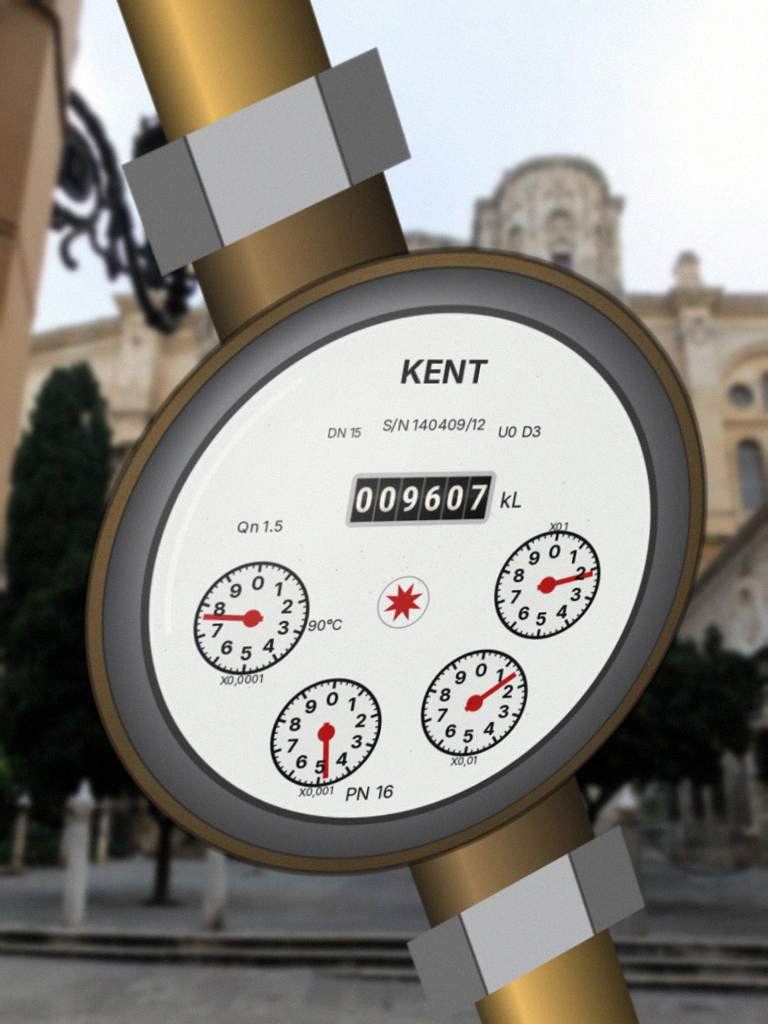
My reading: 9607.2147 kL
